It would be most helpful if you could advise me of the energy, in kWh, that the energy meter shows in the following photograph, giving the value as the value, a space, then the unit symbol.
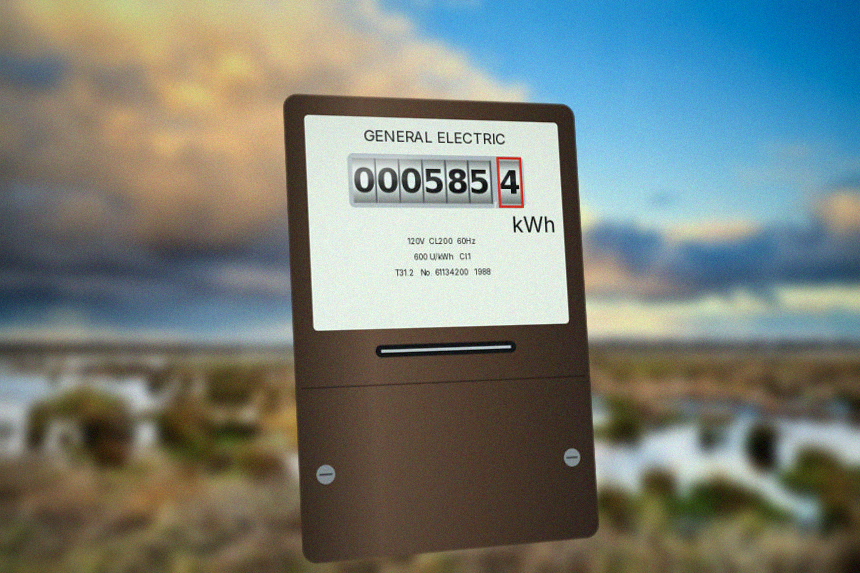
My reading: 585.4 kWh
